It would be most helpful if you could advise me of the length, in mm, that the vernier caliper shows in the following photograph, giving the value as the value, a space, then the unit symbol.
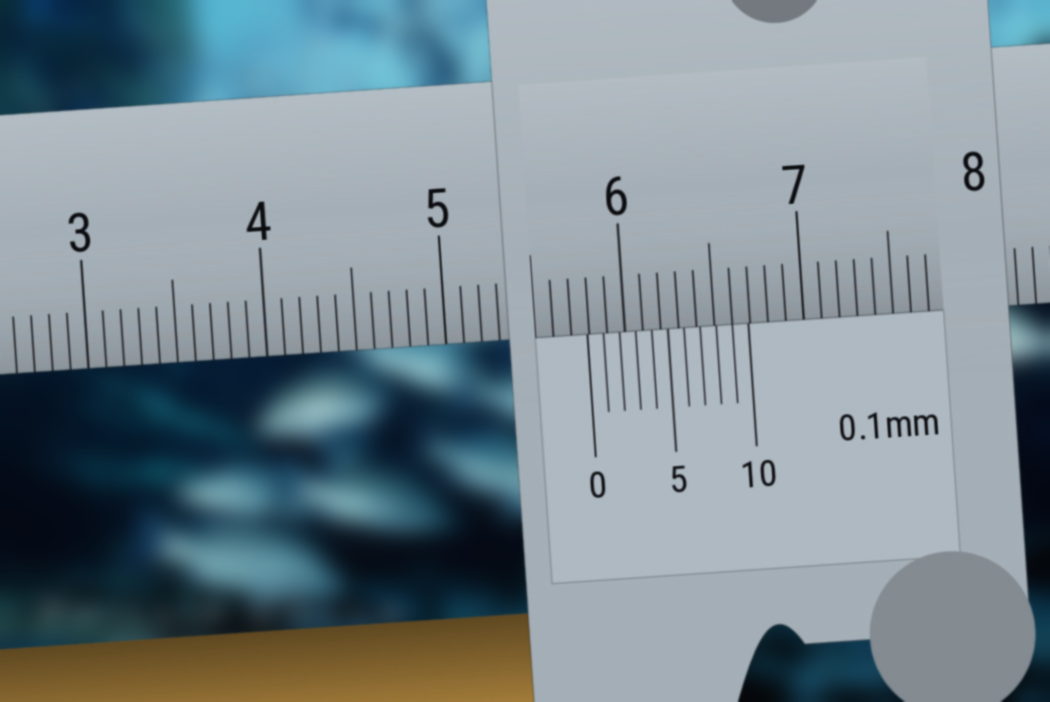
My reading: 57.9 mm
